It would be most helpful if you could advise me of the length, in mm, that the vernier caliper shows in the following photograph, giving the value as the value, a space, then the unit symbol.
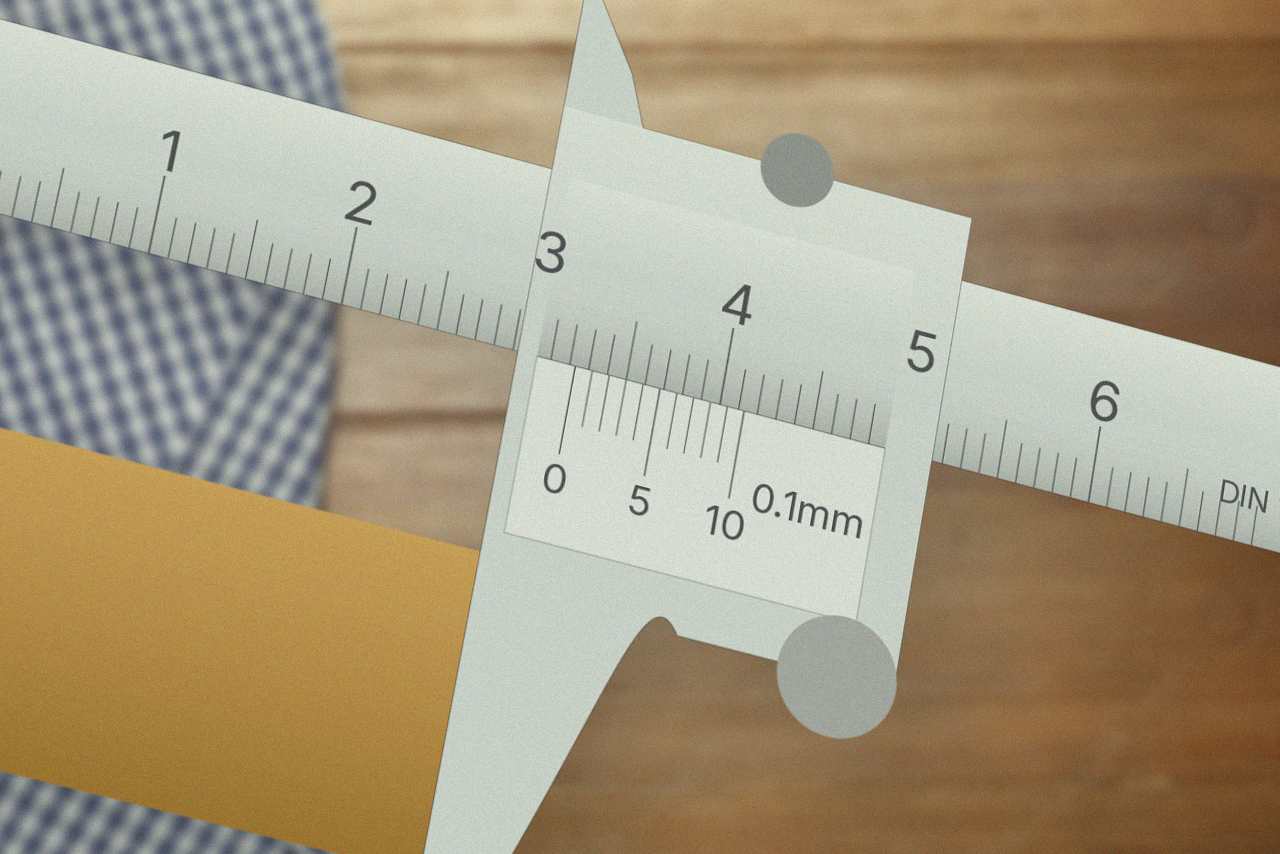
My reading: 32.3 mm
